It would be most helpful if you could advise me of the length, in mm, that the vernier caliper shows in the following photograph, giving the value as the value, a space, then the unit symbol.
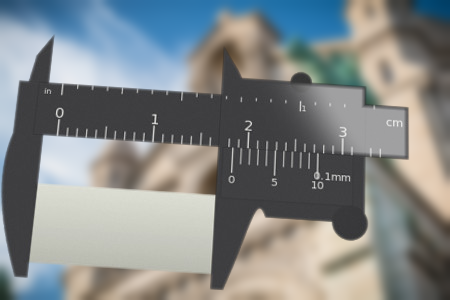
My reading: 18.4 mm
